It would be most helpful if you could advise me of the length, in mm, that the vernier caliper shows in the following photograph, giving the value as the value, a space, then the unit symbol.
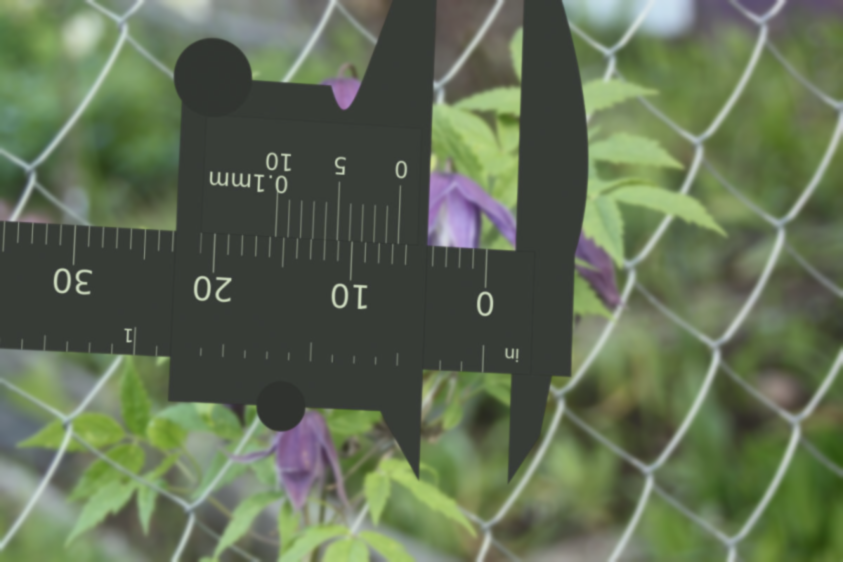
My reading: 6.6 mm
